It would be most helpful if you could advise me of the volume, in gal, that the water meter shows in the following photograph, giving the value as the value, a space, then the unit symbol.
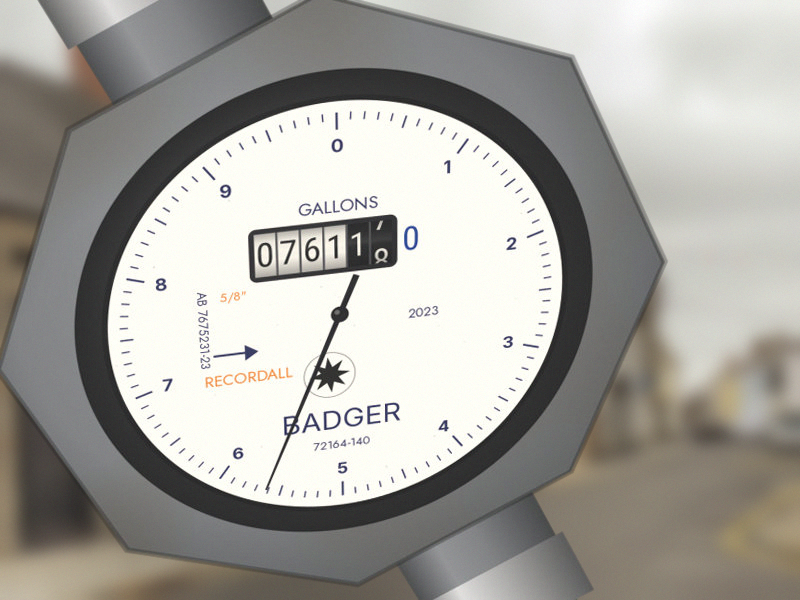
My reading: 761175.6 gal
